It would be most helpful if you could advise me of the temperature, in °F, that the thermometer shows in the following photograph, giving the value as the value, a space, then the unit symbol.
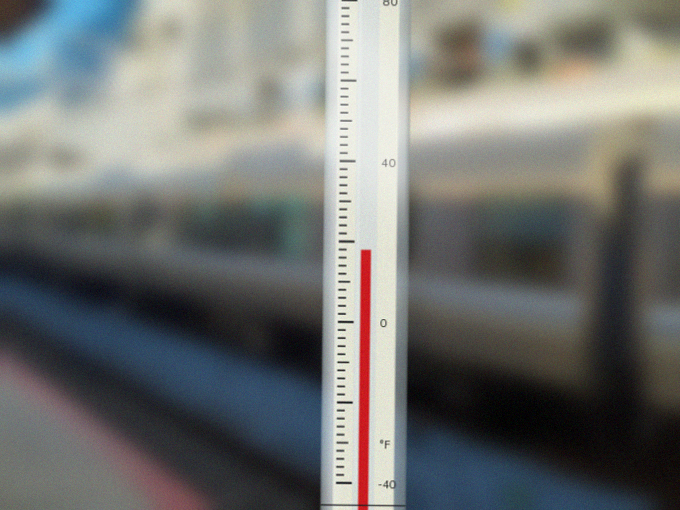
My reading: 18 °F
